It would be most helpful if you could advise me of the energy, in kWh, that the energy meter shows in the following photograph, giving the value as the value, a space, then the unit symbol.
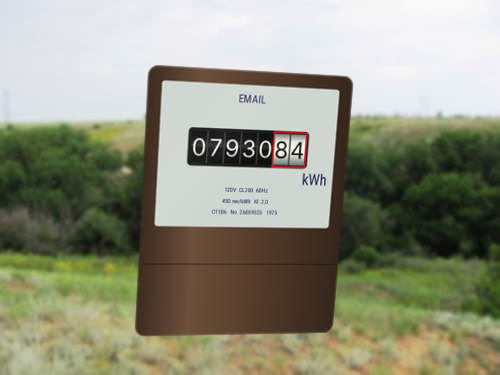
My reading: 7930.84 kWh
